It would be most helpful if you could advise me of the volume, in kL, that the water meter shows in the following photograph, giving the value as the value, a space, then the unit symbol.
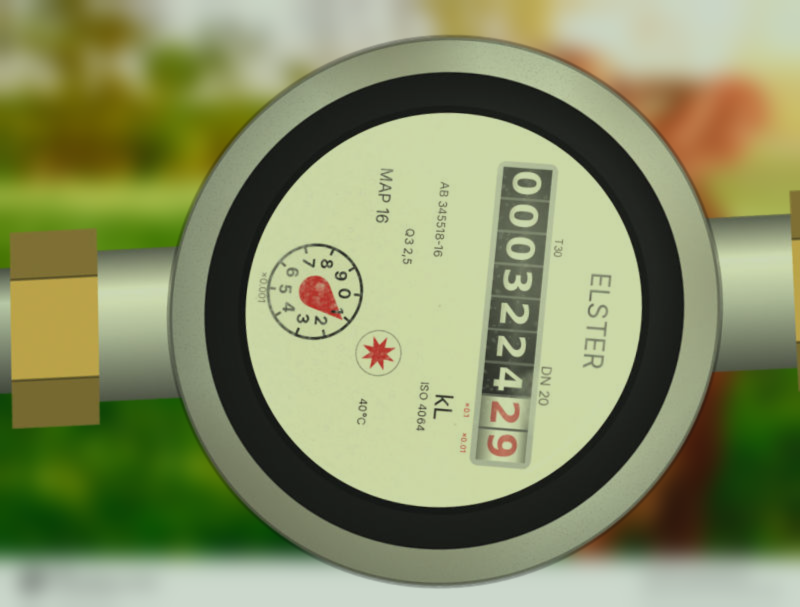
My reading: 3224.291 kL
